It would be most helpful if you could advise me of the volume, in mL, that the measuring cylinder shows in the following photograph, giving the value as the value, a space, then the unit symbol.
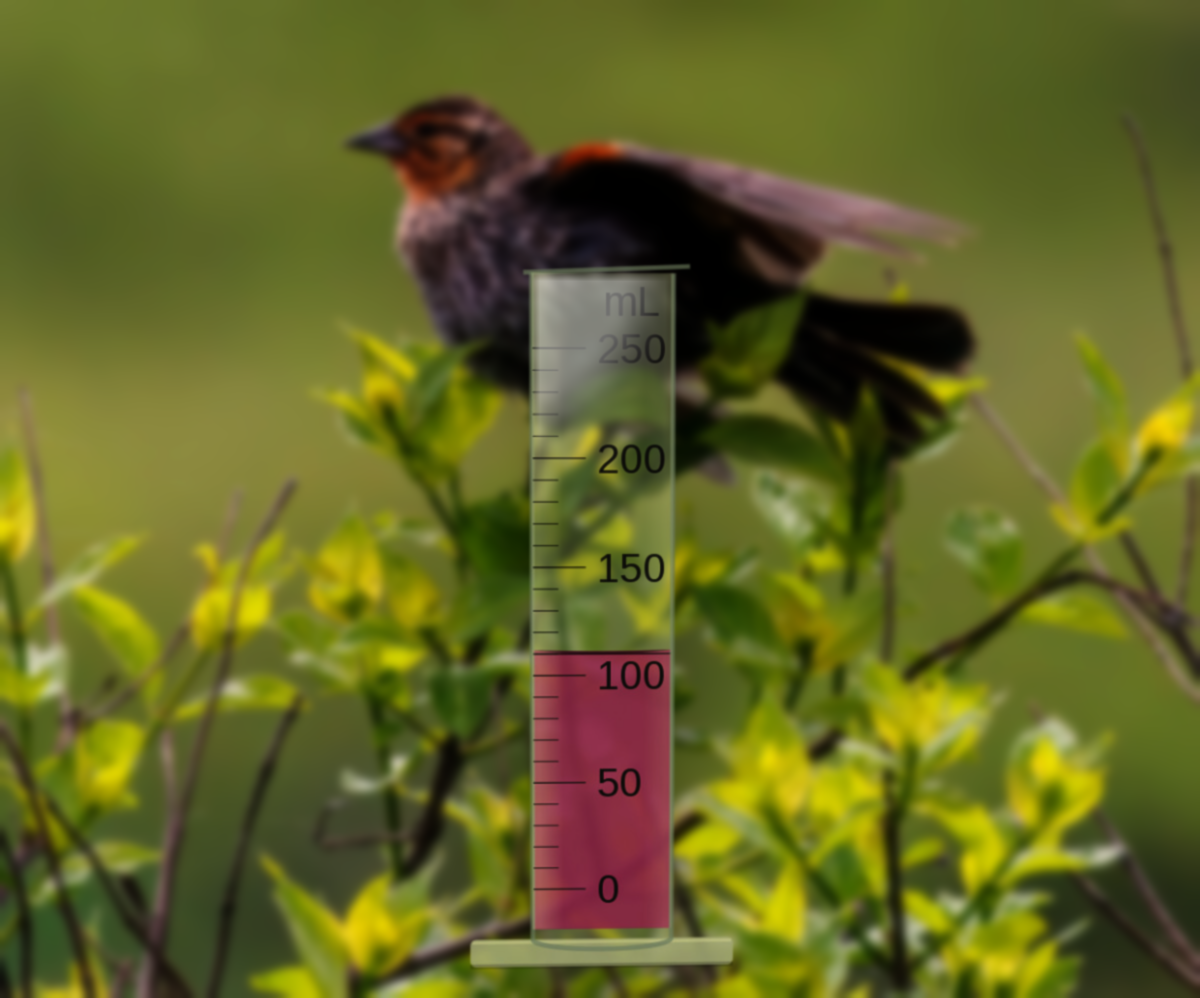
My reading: 110 mL
